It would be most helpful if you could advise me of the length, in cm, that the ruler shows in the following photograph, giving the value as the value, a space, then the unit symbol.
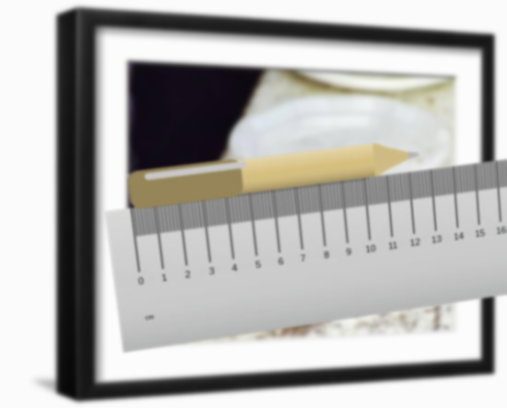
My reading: 12.5 cm
